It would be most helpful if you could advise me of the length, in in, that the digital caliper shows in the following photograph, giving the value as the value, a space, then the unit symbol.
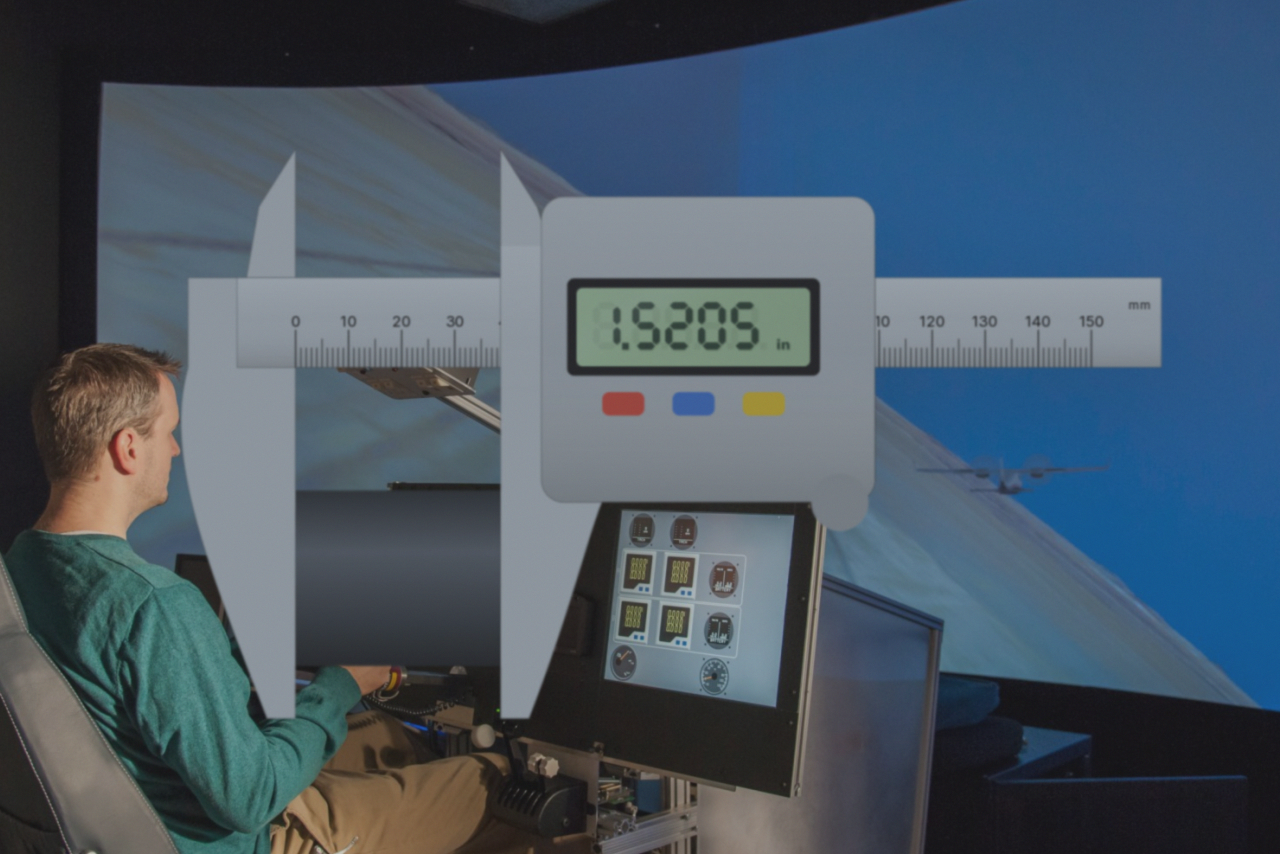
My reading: 1.5205 in
